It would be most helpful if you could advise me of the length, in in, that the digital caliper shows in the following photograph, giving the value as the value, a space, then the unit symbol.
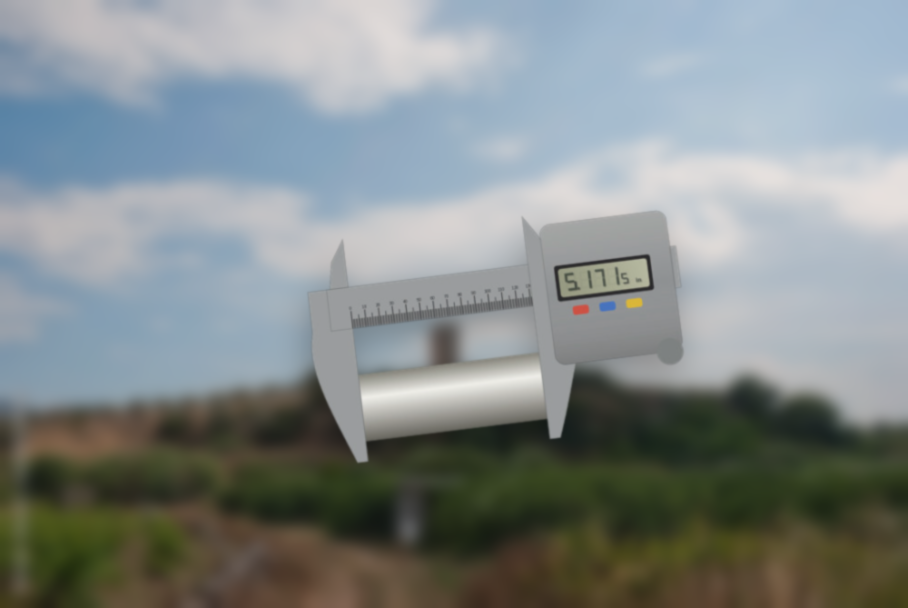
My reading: 5.1715 in
